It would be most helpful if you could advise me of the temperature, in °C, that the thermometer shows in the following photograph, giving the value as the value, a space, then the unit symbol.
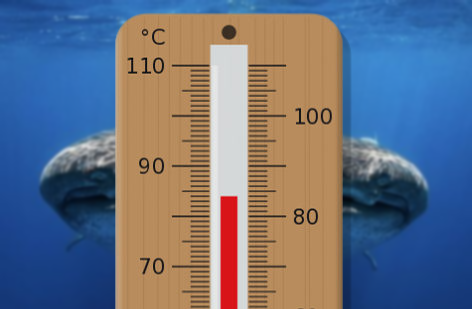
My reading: 84 °C
